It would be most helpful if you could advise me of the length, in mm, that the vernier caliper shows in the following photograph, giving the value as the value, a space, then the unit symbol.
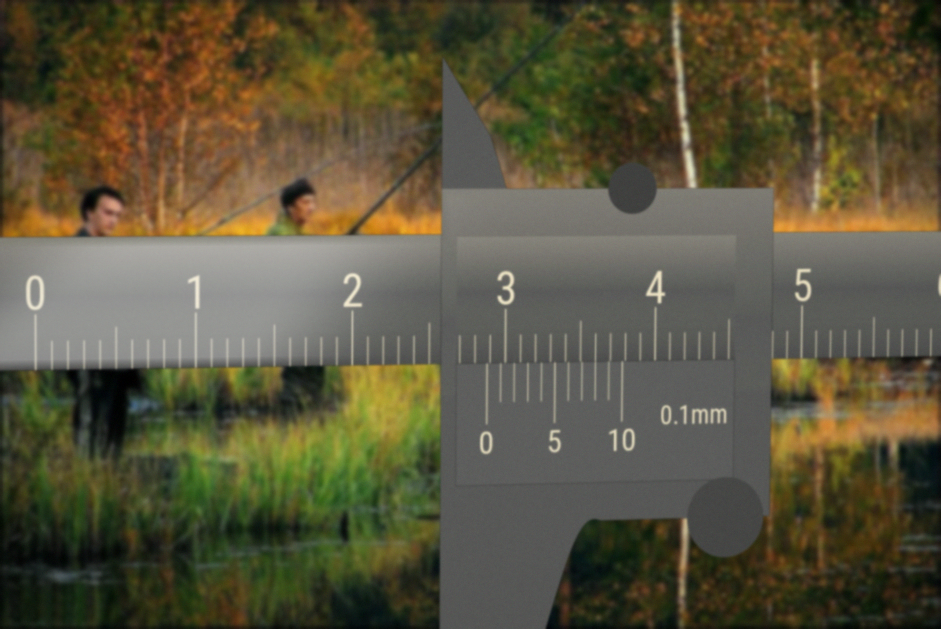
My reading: 28.8 mm
